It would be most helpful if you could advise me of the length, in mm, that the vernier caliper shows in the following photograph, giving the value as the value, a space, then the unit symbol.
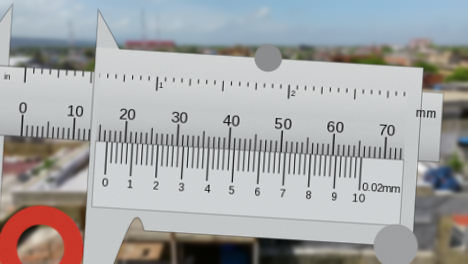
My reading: 16.5 mm
